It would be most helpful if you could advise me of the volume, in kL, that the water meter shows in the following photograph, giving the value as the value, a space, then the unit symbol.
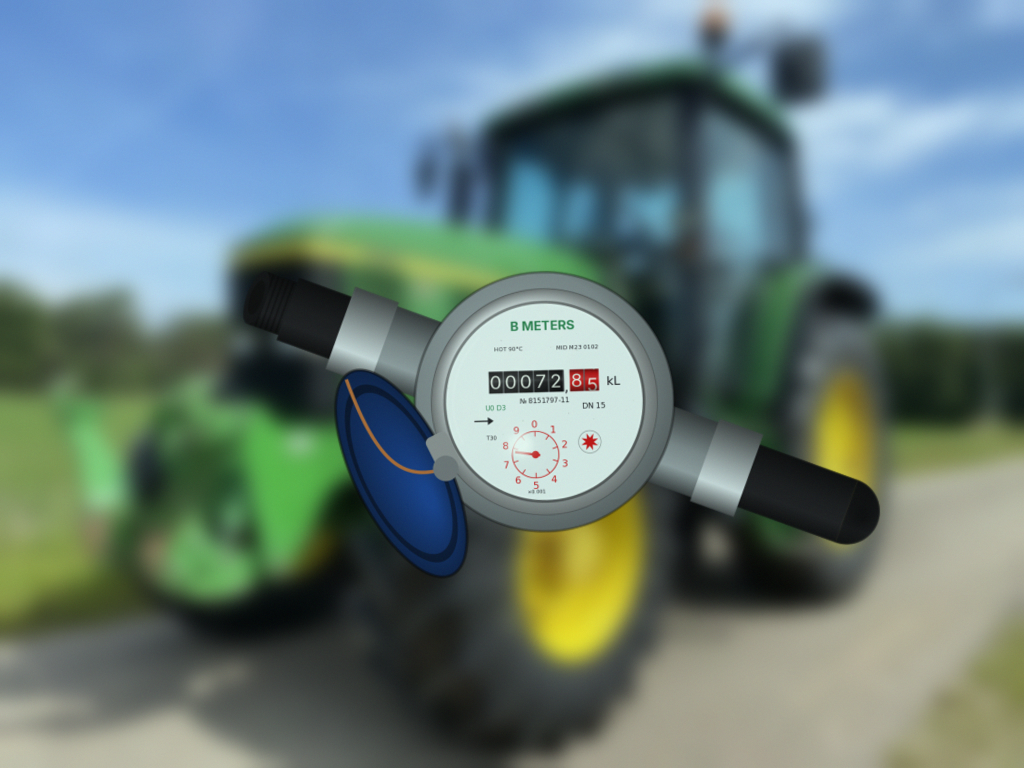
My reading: 72.847 kL
